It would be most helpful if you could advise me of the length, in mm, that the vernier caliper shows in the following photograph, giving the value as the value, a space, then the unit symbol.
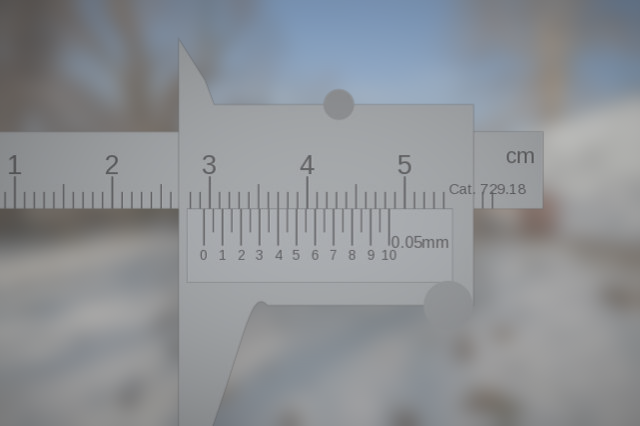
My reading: 29.4 mm
